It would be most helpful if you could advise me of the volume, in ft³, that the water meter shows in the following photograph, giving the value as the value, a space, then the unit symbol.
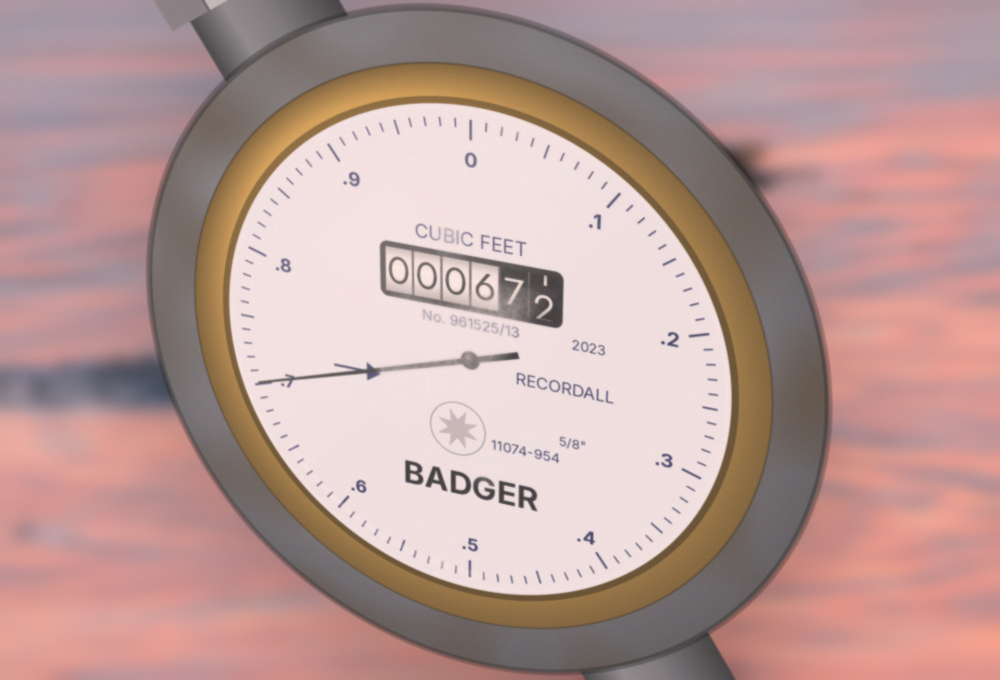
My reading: 671.70 ft³
